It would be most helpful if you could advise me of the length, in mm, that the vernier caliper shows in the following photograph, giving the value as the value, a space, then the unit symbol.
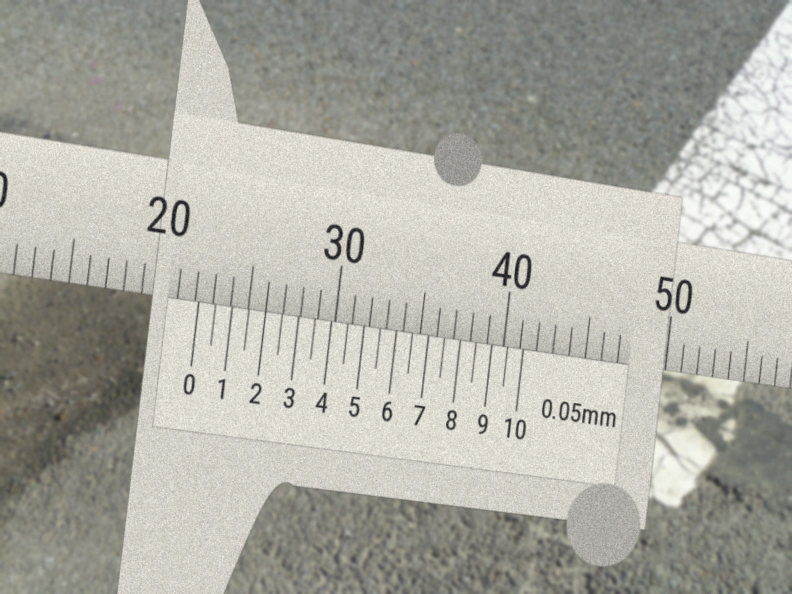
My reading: 22.2 mm
